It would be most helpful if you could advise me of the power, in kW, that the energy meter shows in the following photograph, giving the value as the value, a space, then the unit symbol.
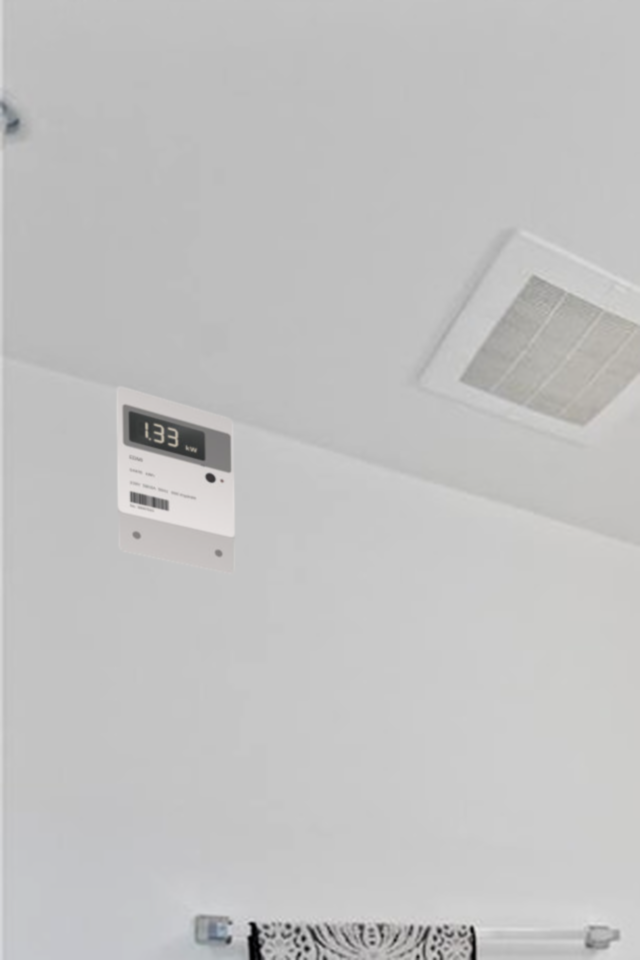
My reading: 1.33 kW
